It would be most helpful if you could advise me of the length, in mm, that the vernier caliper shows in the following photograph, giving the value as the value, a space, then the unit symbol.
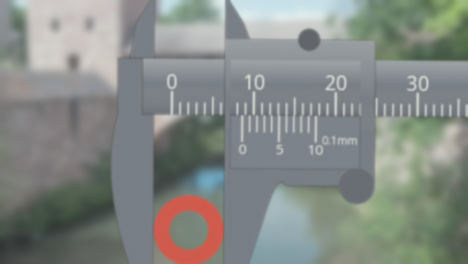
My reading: 8.6 mm
